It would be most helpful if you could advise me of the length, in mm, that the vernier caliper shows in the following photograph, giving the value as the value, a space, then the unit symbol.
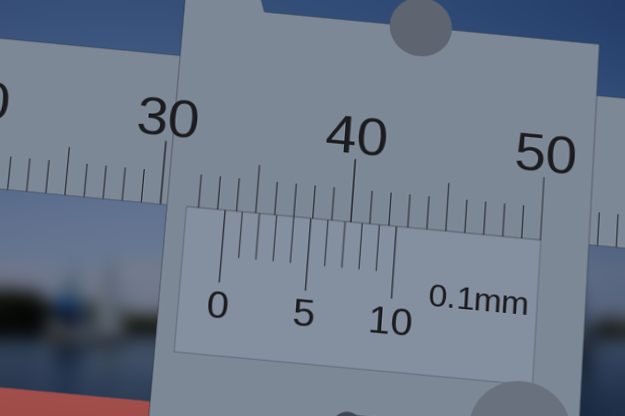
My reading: 33.4 mm
